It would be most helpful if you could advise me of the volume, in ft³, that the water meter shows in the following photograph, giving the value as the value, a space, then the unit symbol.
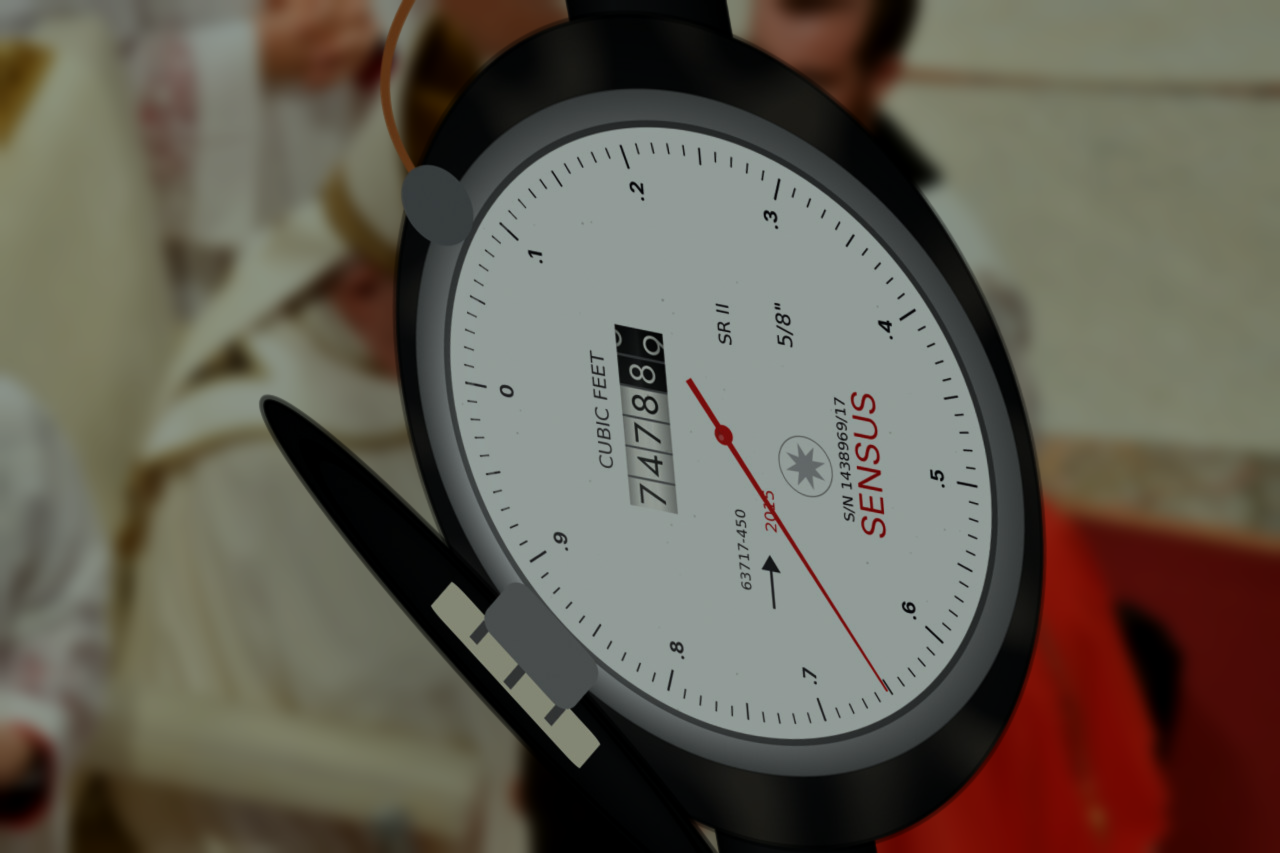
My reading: 747888.65 ft³
